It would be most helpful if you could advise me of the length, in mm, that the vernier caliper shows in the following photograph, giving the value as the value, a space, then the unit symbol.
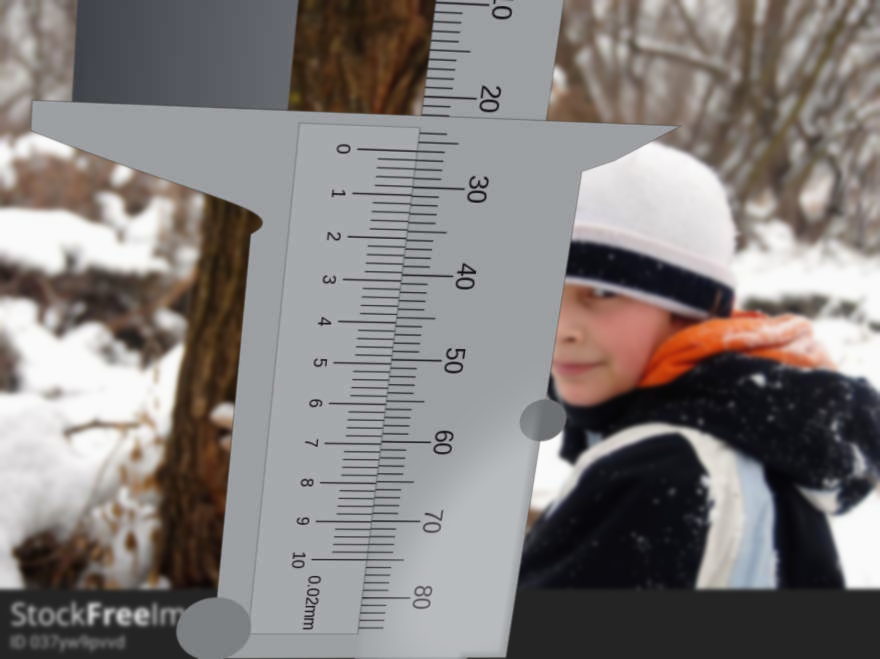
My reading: 26.0 mm
